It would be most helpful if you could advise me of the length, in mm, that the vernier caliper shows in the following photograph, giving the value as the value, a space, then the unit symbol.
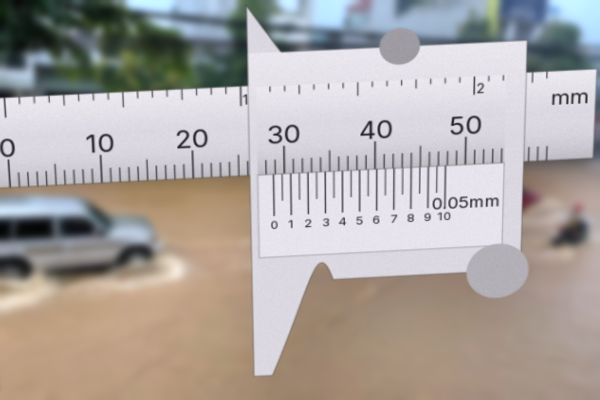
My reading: 28.8 mm
